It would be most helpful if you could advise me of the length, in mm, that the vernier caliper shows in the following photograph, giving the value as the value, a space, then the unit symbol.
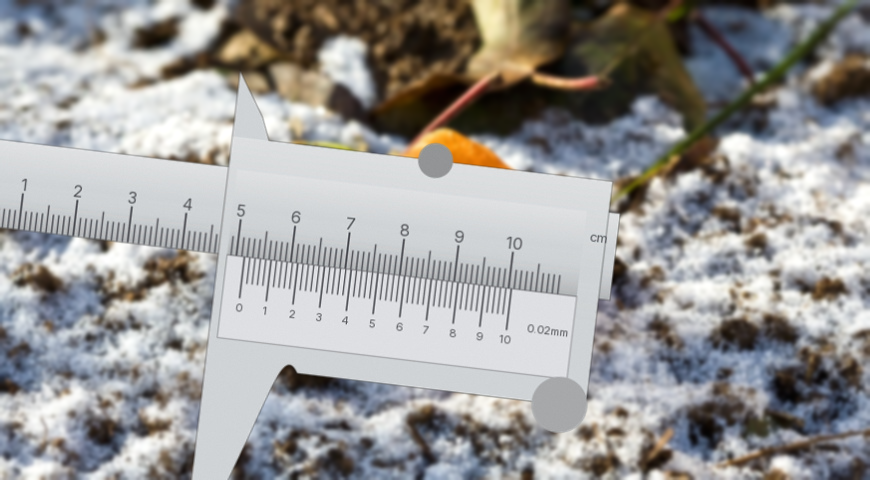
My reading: 51.5 mm
